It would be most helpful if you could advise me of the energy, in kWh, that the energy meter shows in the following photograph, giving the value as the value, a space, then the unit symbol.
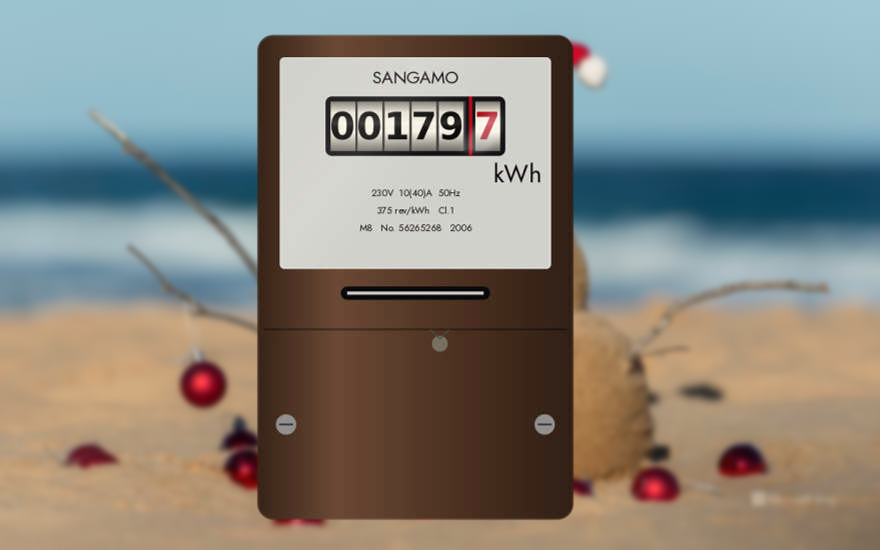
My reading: 179.7 kWh
